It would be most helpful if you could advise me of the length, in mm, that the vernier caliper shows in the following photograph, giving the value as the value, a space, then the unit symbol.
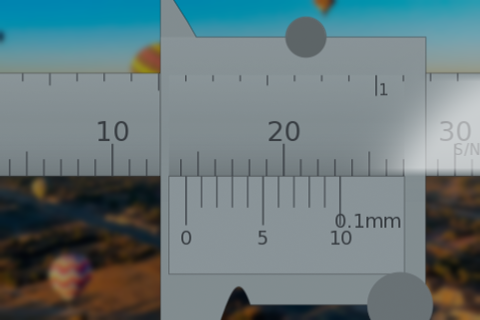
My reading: 14.3 mm
